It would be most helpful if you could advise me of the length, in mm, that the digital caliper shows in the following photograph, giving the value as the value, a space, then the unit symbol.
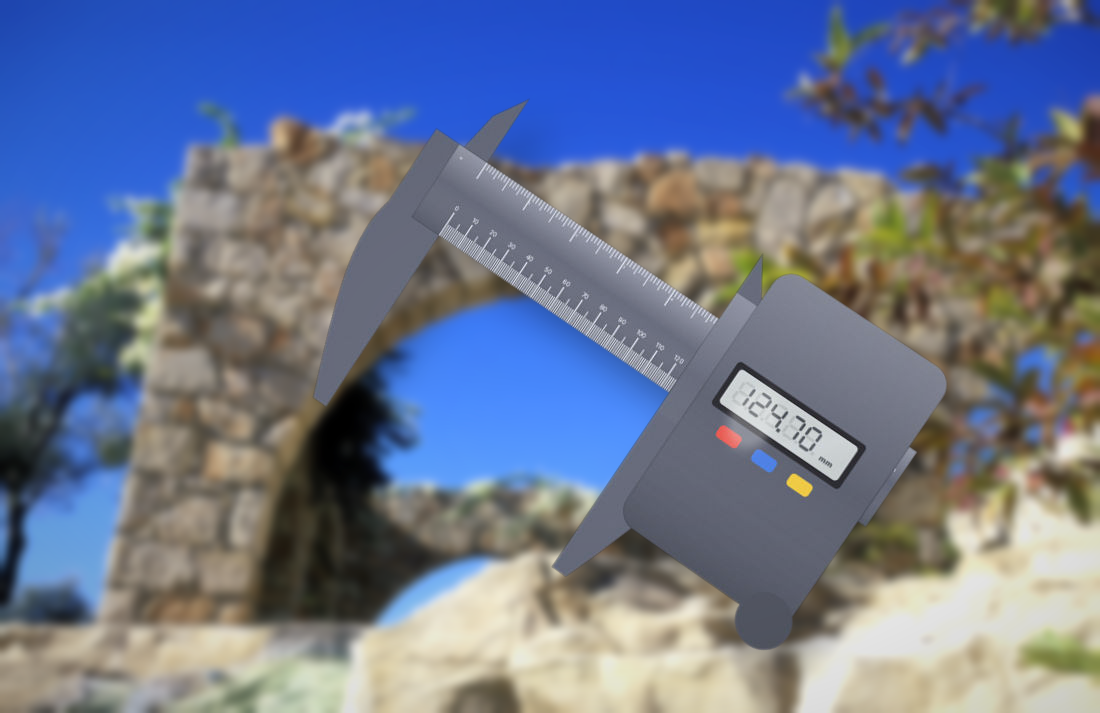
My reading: 124.70 mm
